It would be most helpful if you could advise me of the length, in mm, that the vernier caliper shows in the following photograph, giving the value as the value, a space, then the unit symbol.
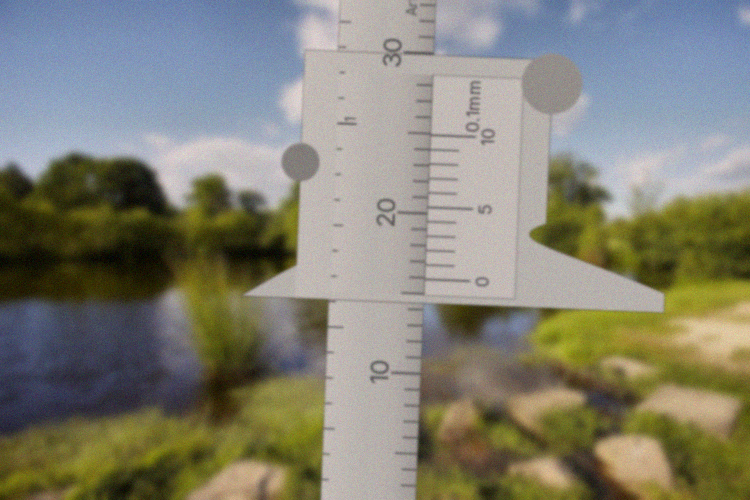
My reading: 15.9 mm
